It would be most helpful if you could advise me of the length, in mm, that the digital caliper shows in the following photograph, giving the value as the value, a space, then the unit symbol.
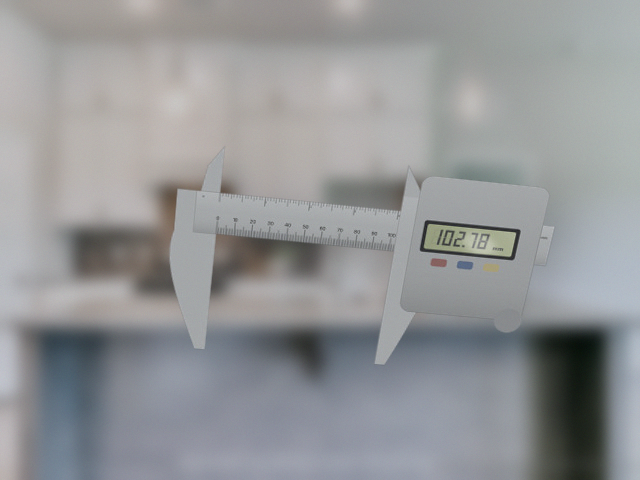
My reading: 102.78 mm
